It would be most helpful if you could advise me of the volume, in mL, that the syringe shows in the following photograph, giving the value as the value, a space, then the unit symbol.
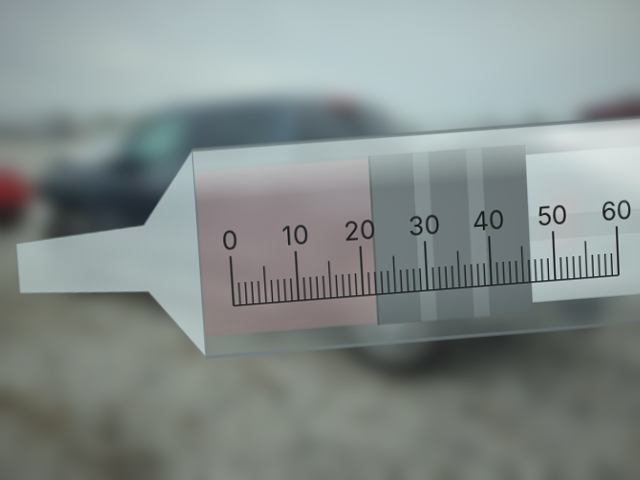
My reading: 22 mL
